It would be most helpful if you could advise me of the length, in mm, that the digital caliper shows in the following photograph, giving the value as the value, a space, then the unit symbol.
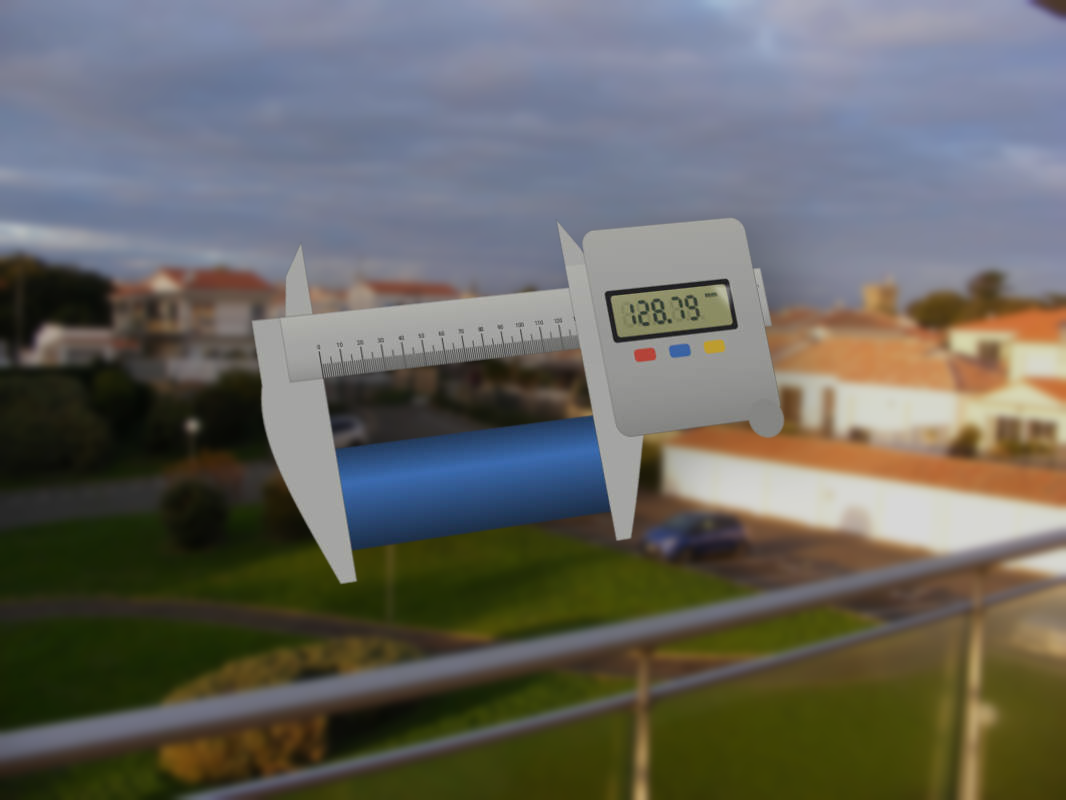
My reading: 128.79 mm
